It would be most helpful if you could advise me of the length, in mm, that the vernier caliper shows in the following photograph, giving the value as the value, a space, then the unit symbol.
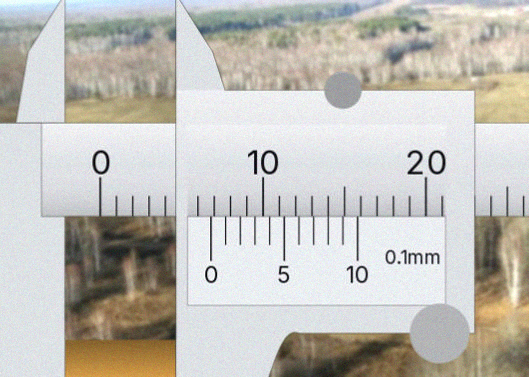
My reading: 6.8 mm
